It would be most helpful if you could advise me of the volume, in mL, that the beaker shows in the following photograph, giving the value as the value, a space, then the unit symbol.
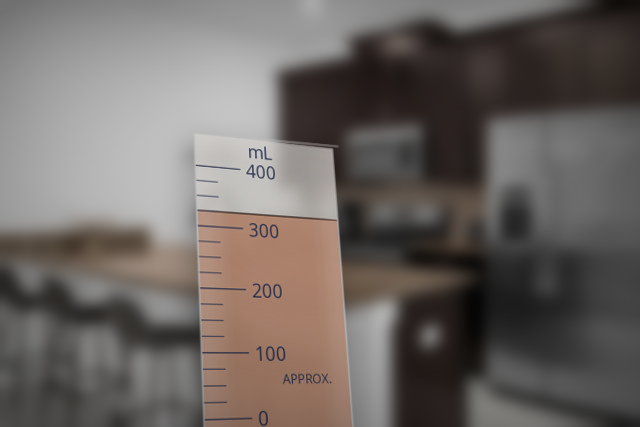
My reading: 325 mL
